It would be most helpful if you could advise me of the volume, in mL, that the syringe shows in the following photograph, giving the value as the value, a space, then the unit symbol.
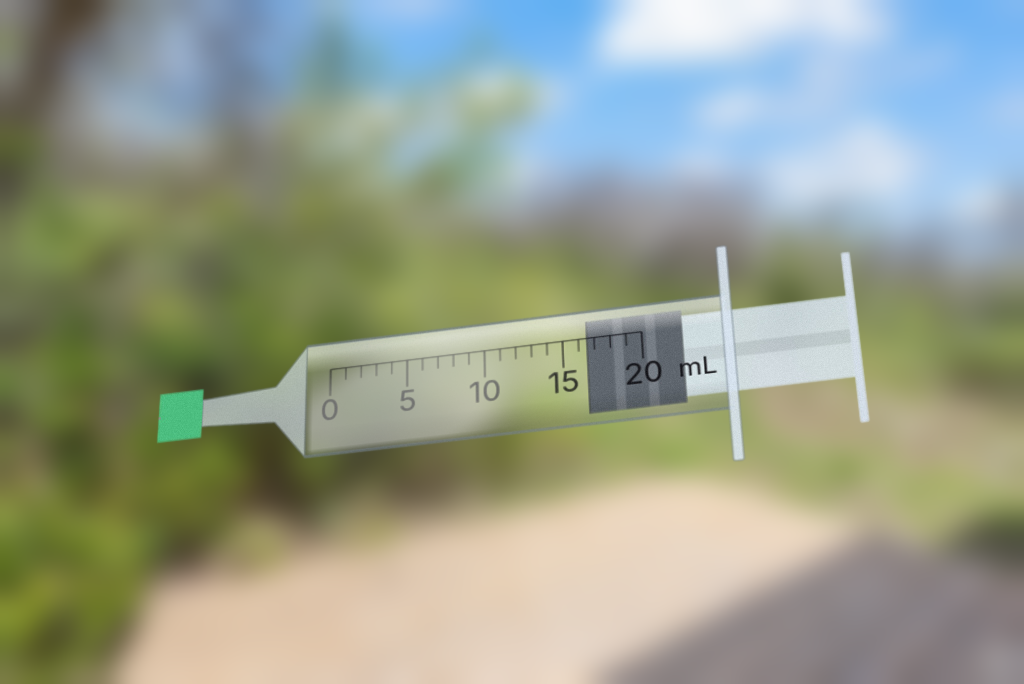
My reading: 16.5 mL
